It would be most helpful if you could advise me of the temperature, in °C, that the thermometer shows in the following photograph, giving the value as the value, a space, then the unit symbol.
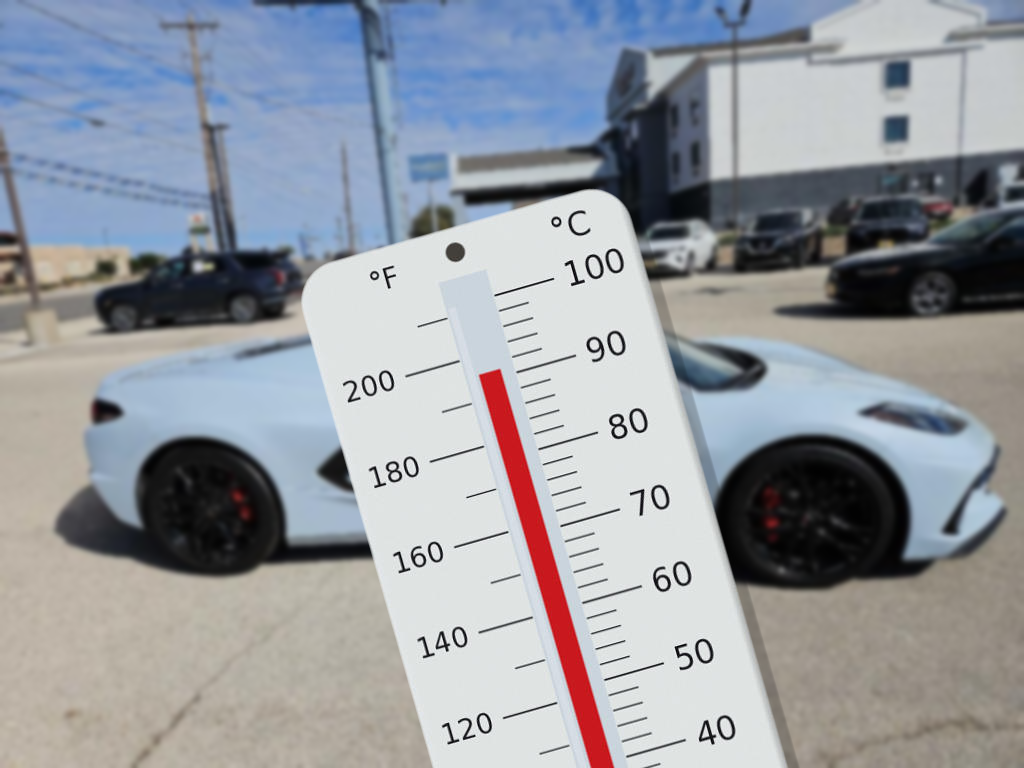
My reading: 91 °C
